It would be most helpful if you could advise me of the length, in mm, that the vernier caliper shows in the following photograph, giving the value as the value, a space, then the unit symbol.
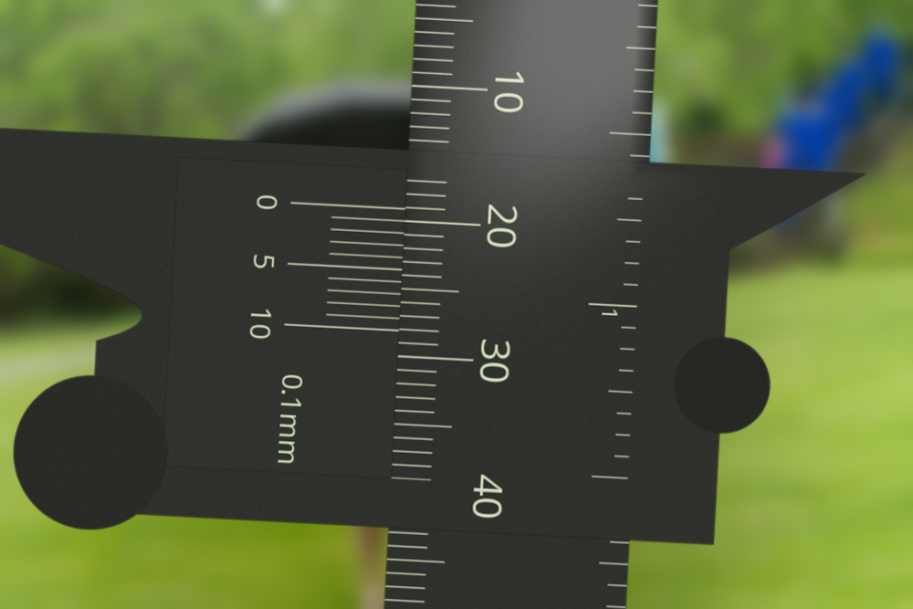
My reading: 19.1 mm
